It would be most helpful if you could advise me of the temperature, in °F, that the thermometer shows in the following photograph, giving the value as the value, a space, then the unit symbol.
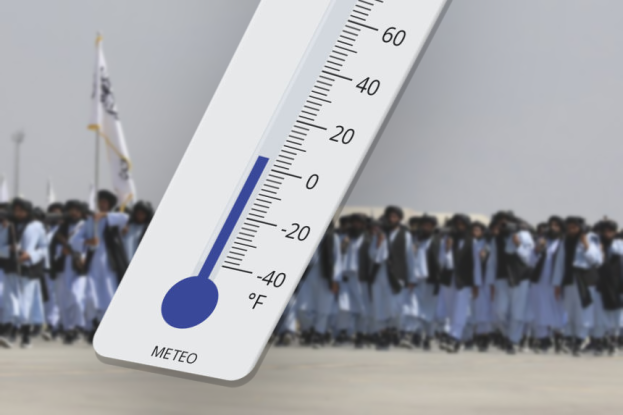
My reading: 4 °F
